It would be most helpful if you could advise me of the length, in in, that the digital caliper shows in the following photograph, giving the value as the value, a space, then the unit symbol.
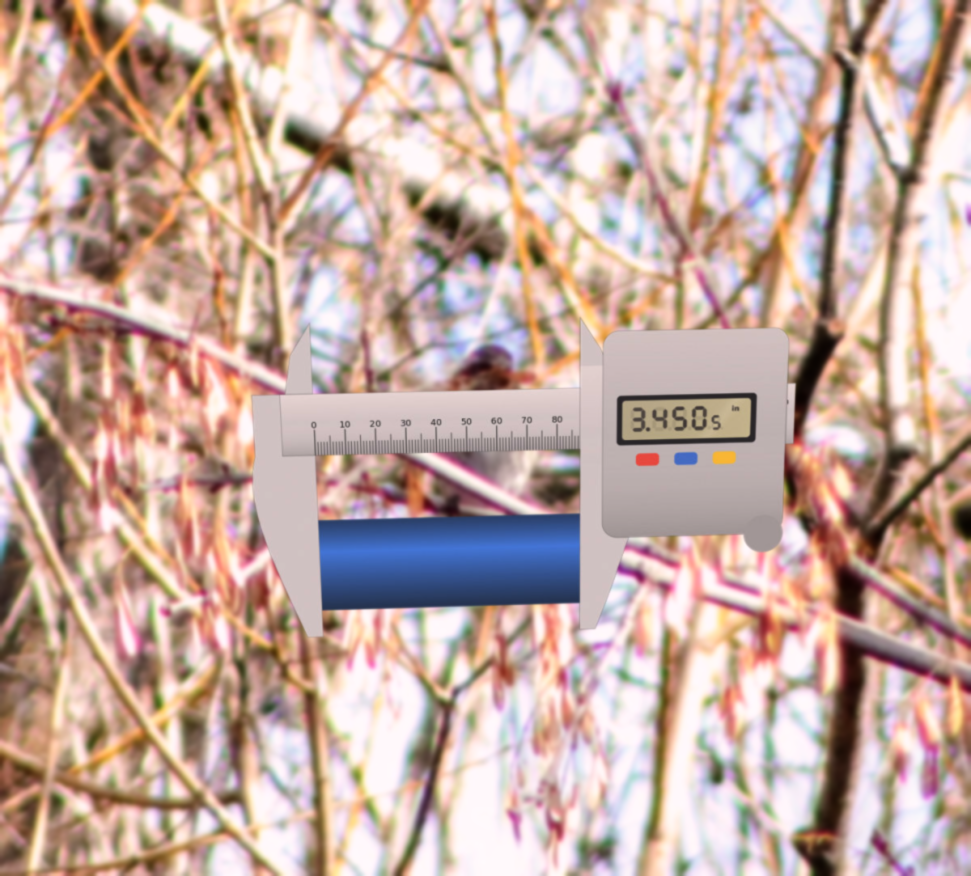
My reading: 3.4505 in
